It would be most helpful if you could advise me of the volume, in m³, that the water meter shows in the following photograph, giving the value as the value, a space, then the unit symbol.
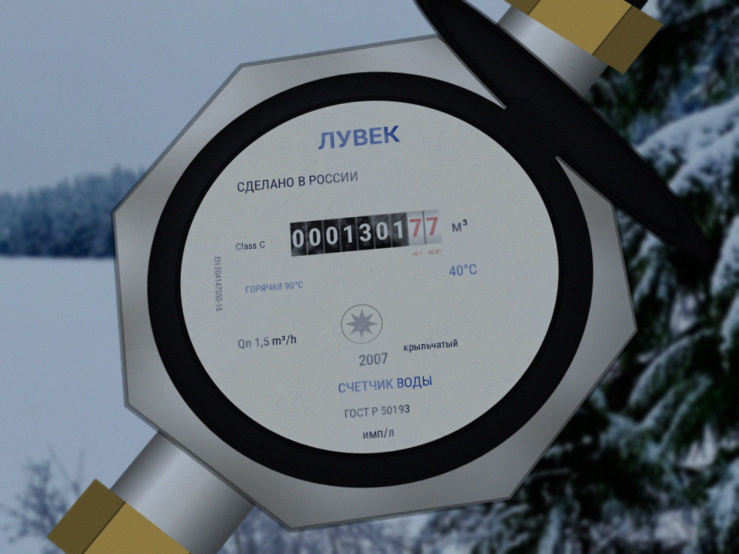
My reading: 1301.77 m³
